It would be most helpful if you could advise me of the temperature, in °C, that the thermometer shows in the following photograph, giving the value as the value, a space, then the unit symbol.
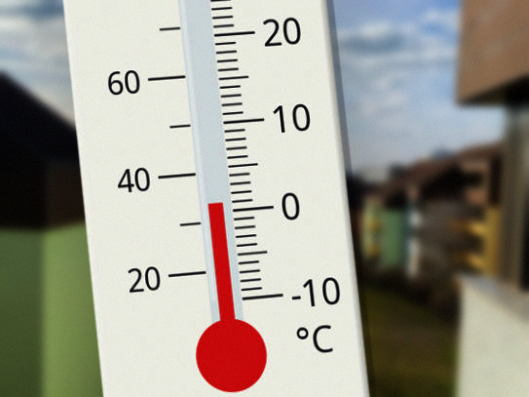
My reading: 1 °C
